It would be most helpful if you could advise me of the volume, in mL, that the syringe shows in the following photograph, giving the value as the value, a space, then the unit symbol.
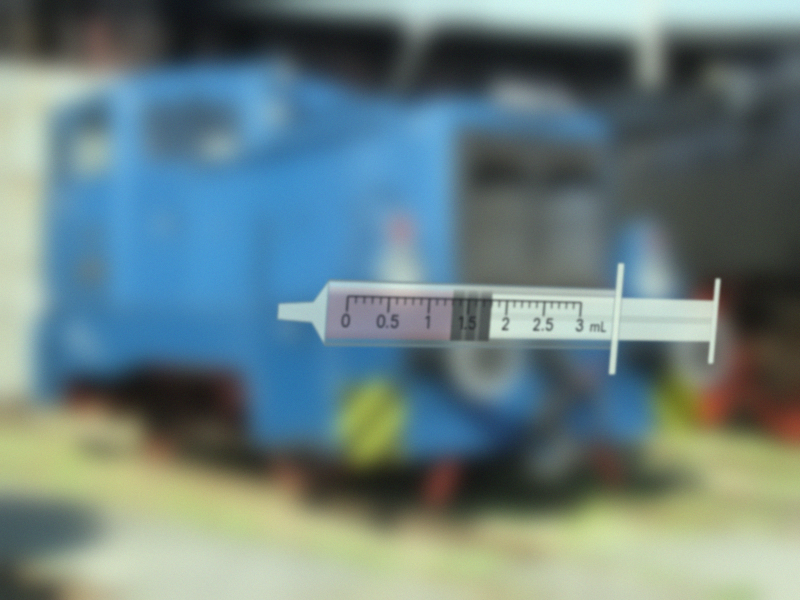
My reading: 1.3 mL
